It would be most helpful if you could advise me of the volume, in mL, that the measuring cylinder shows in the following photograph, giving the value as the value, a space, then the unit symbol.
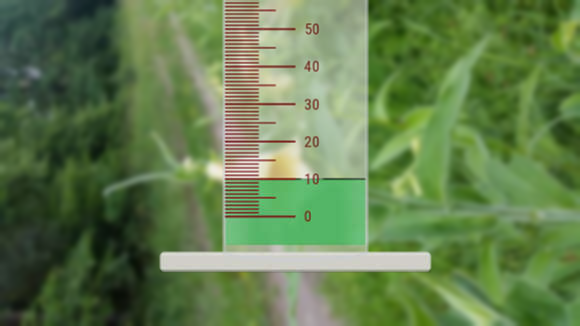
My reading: 10 mL
